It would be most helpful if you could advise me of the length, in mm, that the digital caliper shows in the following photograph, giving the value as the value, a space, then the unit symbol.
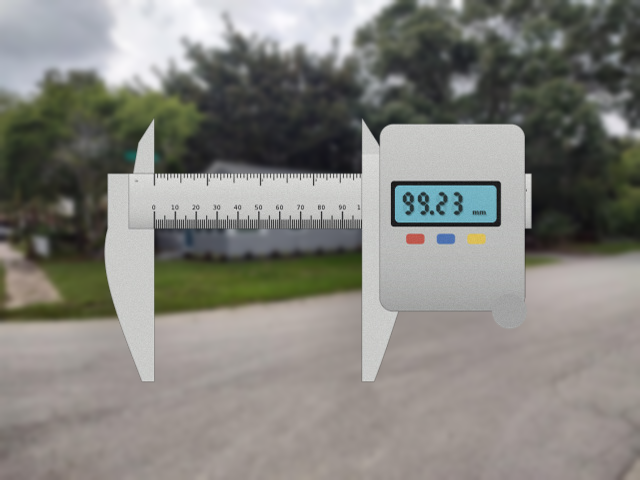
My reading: 99.23 mm
